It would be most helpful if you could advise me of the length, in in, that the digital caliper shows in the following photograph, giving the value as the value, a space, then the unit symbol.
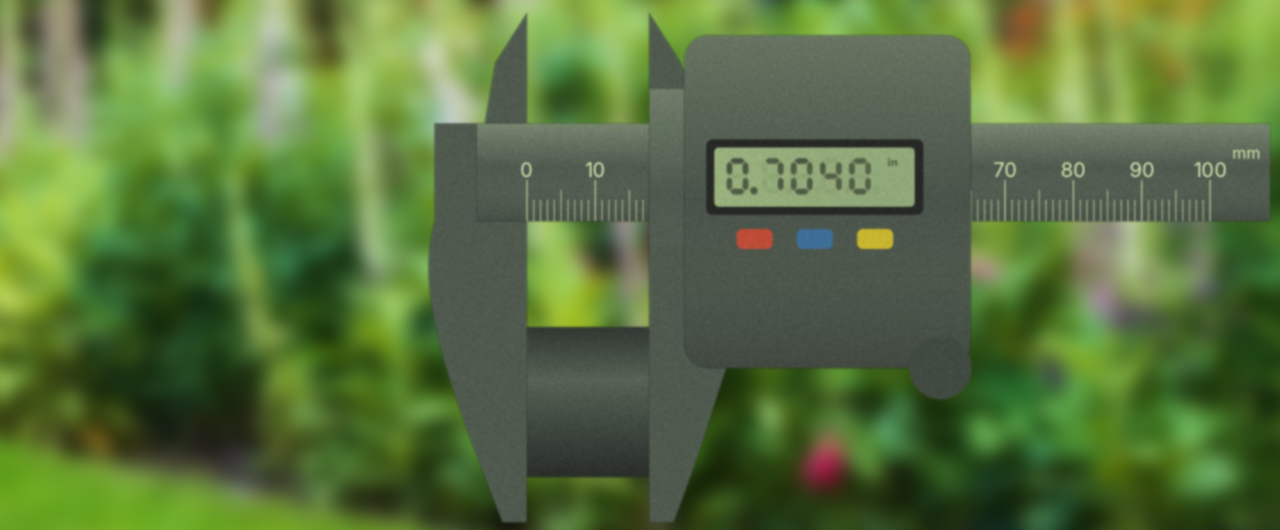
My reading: 0.7040 in
